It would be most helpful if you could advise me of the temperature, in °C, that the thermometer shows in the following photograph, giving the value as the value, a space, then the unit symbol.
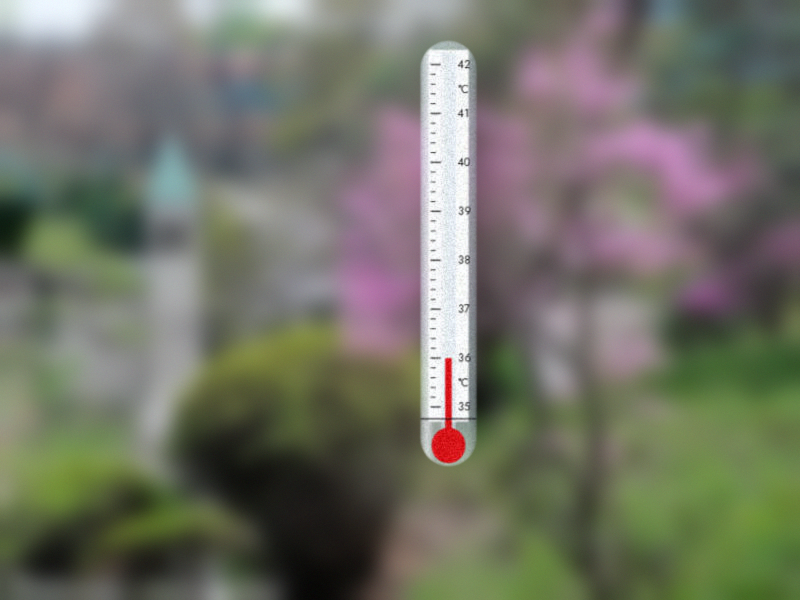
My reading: 36 °C
